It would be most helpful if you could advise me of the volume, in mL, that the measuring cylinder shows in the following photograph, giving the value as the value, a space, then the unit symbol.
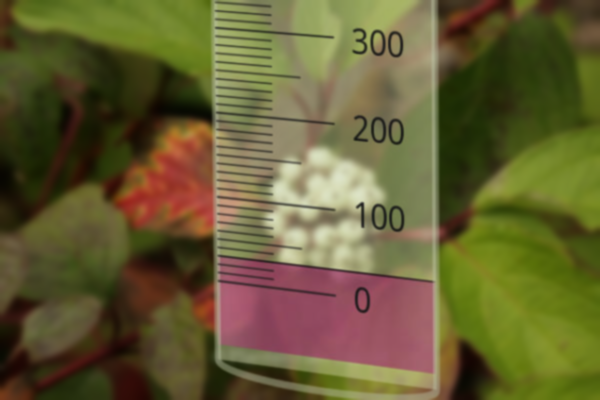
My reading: 30 mL
